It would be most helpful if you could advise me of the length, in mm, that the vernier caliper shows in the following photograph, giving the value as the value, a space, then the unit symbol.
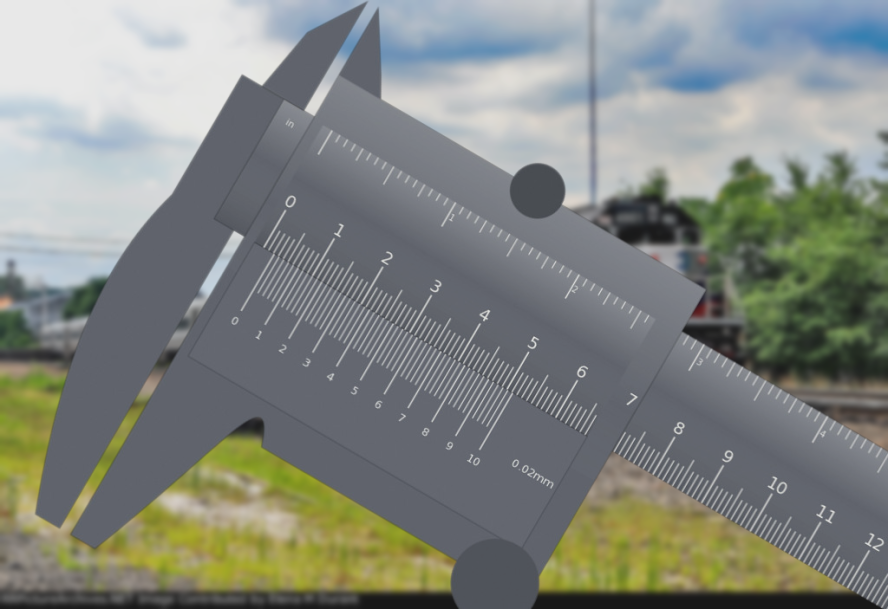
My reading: 2.2 mm
